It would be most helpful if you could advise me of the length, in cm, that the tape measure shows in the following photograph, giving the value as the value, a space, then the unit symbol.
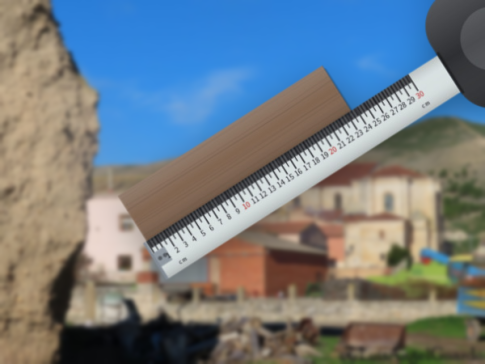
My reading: 23.5 cm
